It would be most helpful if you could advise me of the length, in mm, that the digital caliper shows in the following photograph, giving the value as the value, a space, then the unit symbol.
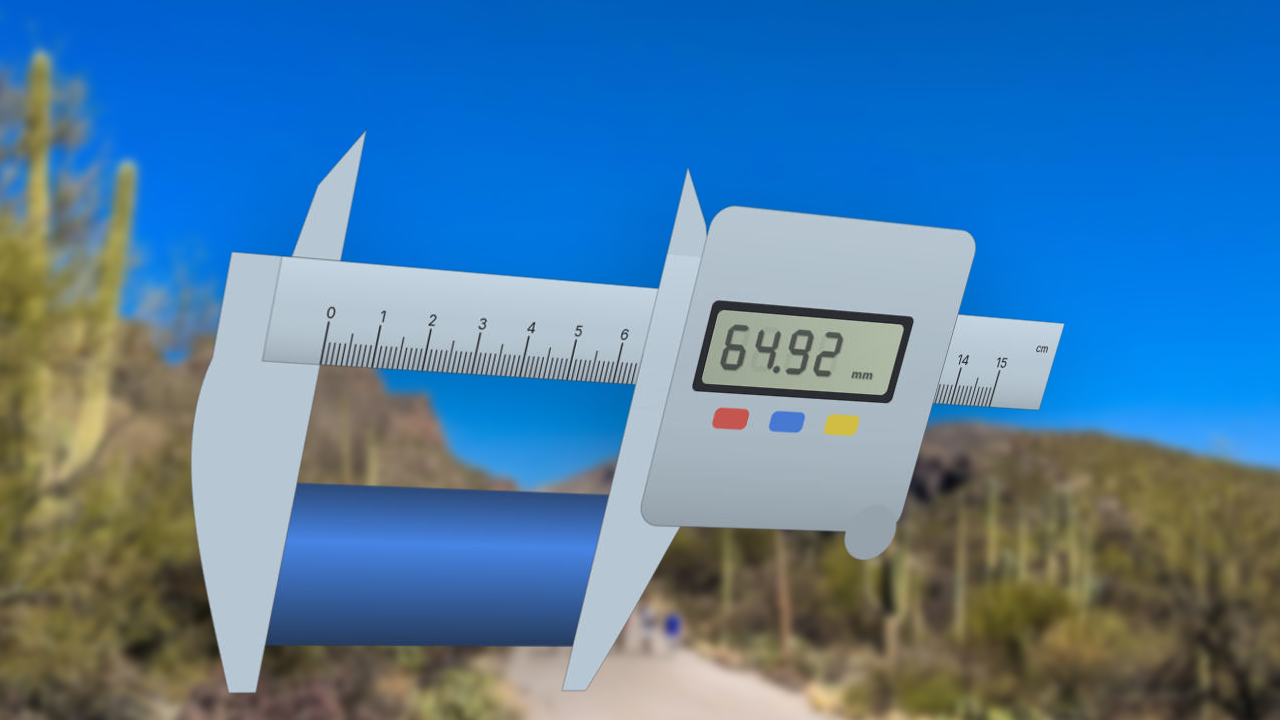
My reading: 64.92 mm
